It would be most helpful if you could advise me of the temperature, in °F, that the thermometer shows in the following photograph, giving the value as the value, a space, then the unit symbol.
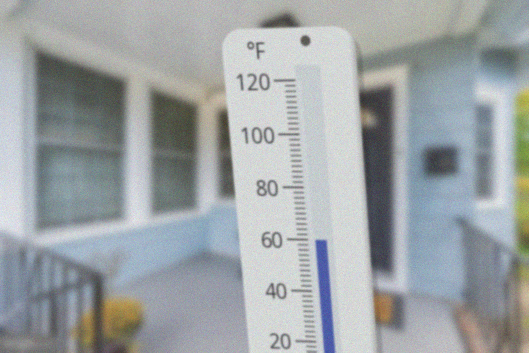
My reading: 60 °F
